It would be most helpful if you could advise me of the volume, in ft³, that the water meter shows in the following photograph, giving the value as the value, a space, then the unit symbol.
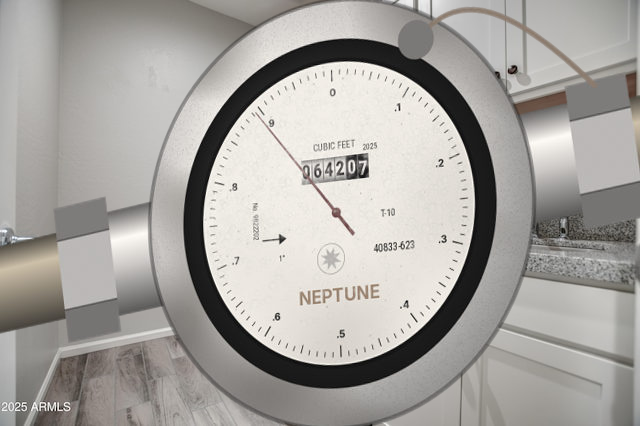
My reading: 64206.89 ft³
